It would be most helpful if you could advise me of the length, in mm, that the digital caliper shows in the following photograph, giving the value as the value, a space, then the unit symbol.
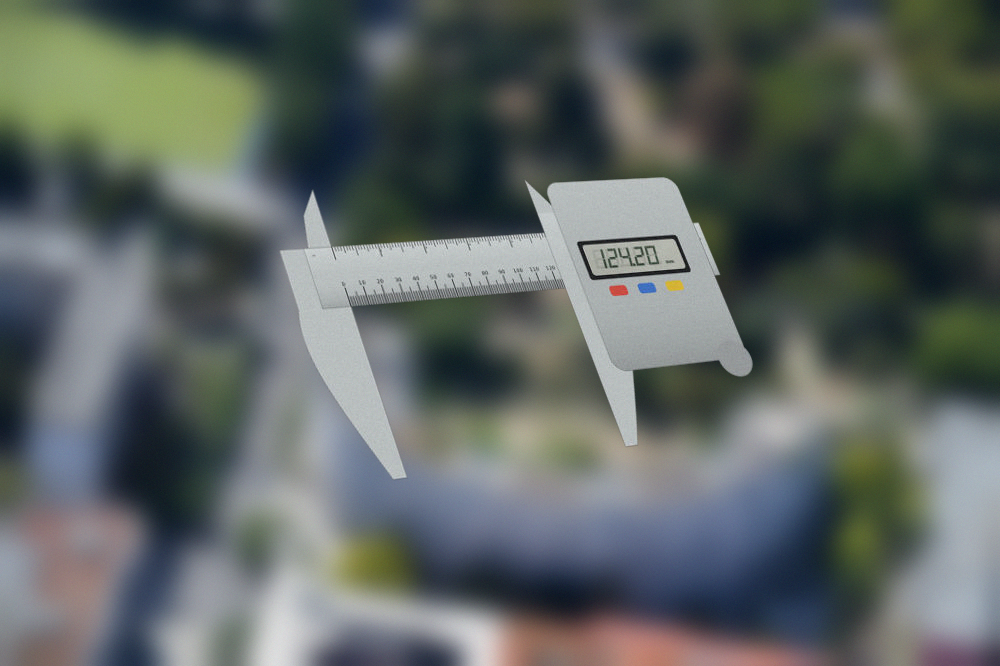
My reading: 124.20 mm
